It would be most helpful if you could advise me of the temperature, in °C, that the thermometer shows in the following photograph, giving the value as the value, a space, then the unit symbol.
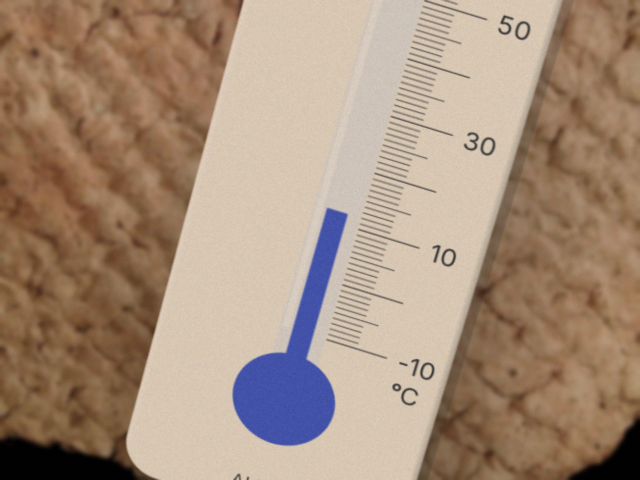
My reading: 12 °C
